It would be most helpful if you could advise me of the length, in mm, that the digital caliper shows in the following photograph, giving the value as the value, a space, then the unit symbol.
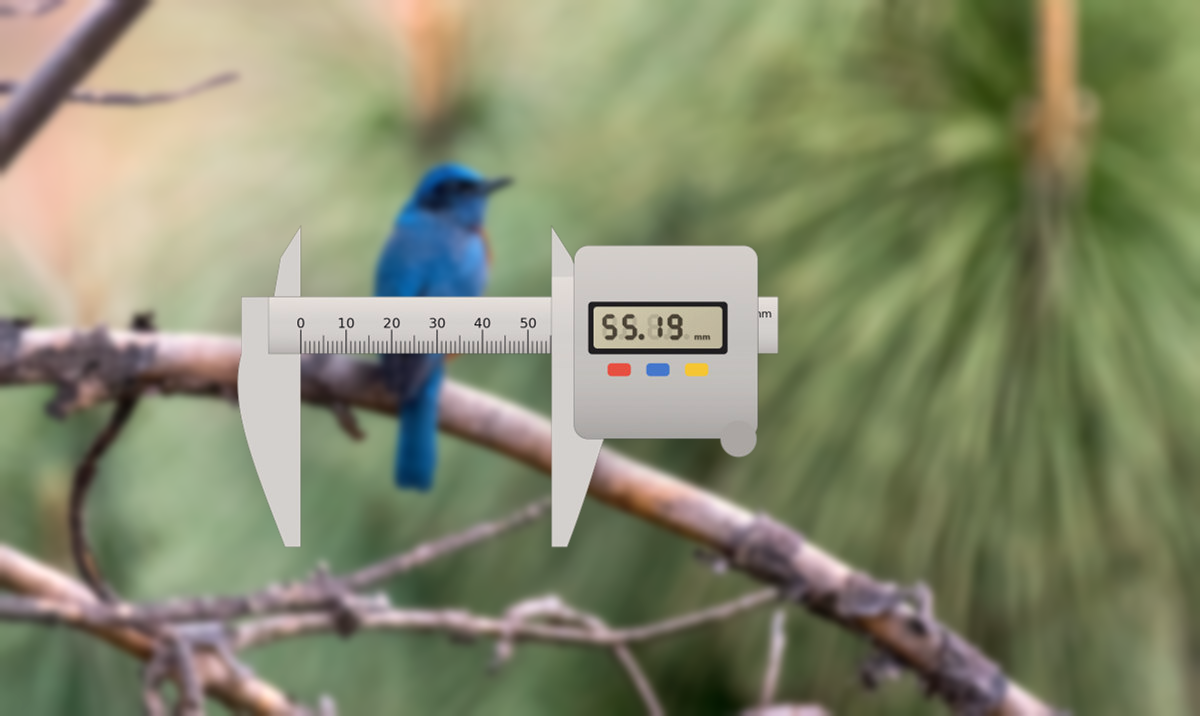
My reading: 55.19 mm
